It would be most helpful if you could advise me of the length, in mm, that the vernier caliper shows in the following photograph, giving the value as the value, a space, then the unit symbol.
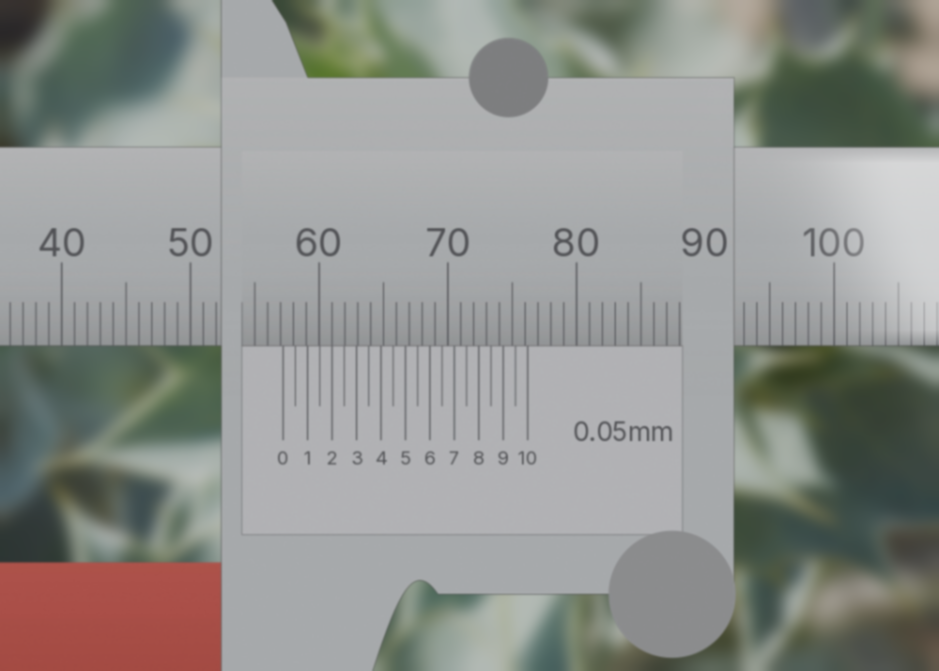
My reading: 57.2 mm
